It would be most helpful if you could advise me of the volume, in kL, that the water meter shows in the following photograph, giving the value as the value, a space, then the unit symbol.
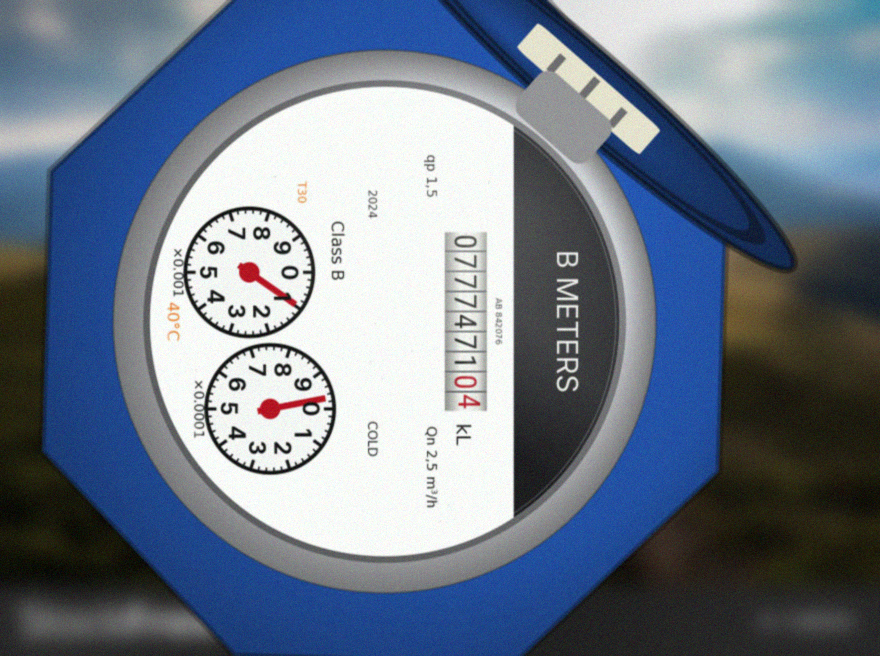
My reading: 777471.0409 kL
